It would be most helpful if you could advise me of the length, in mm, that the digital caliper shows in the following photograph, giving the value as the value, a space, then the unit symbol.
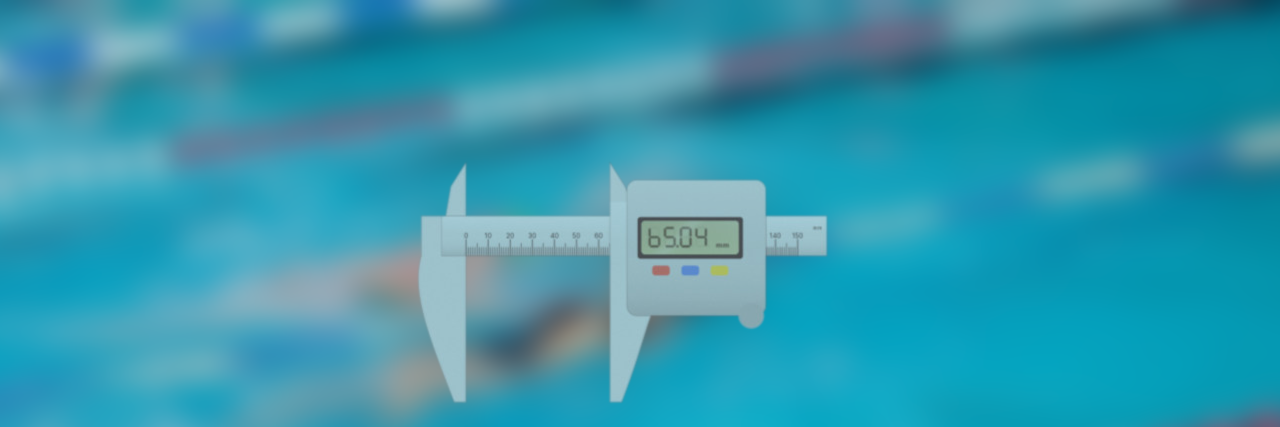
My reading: 65.04 mm
